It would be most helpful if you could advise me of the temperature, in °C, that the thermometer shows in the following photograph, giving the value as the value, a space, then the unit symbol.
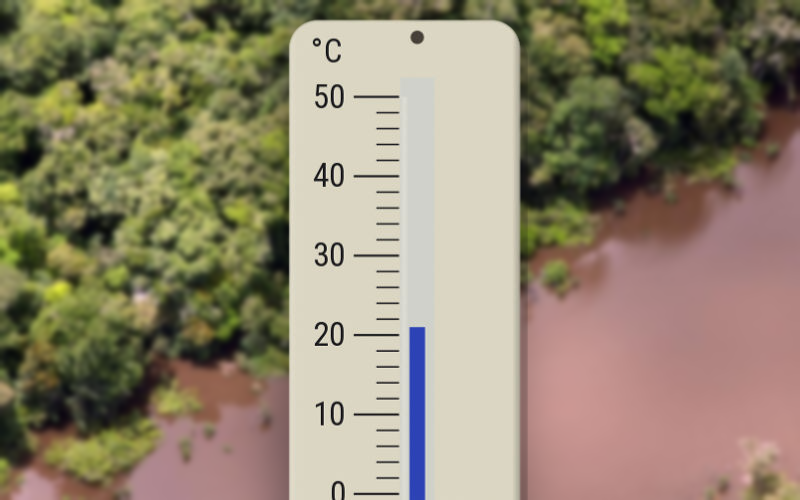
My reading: 21 °C
